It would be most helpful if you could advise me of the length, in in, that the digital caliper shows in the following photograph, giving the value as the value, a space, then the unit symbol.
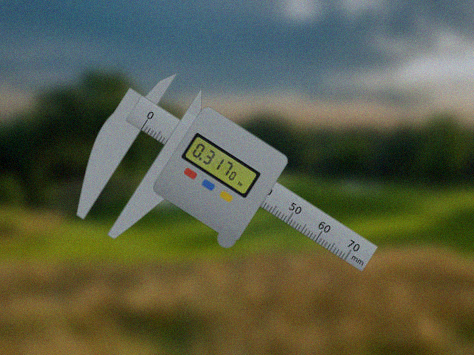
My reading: 0.3170 in
